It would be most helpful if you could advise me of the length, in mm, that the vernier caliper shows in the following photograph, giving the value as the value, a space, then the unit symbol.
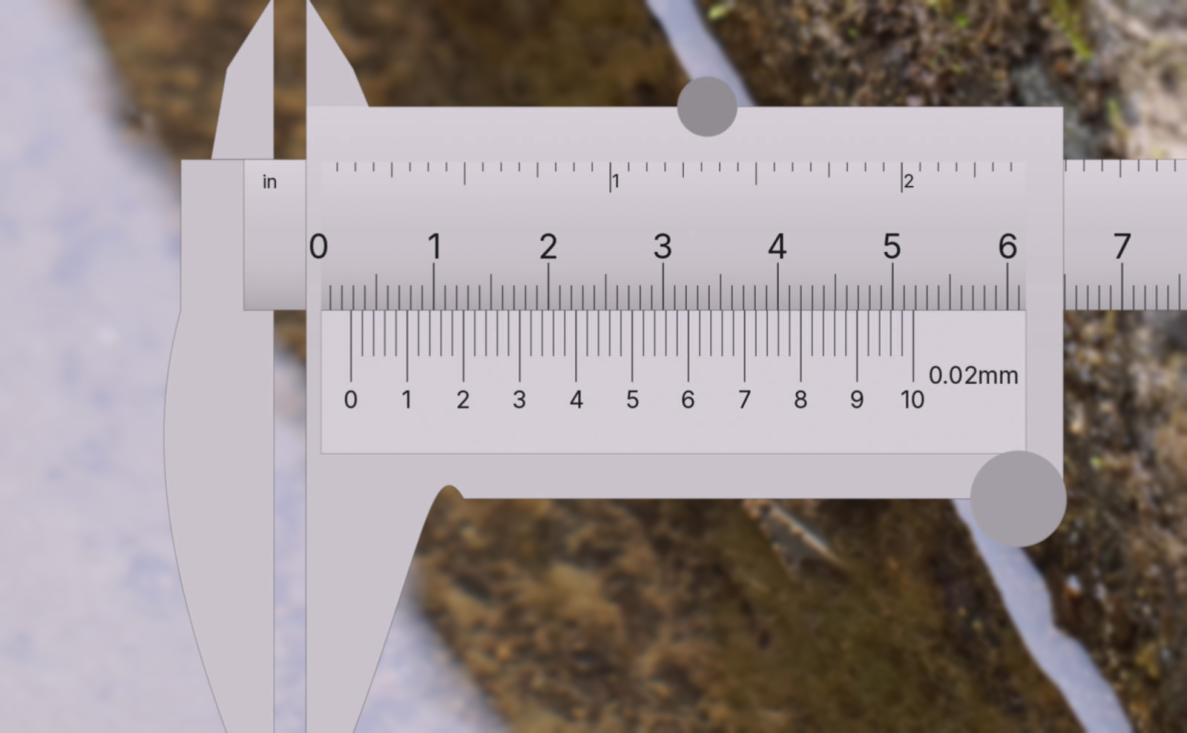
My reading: 2.8 mm
